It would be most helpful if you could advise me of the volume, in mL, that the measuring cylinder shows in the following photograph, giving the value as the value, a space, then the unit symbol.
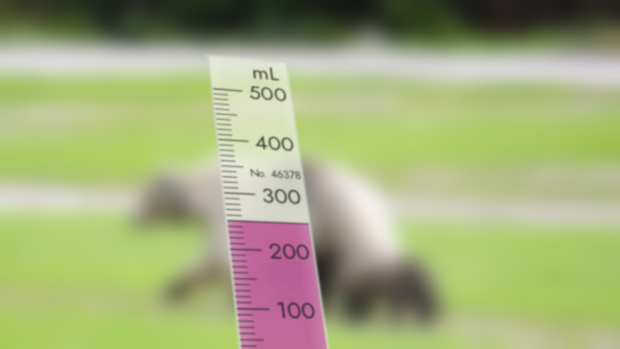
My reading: 250 mL
